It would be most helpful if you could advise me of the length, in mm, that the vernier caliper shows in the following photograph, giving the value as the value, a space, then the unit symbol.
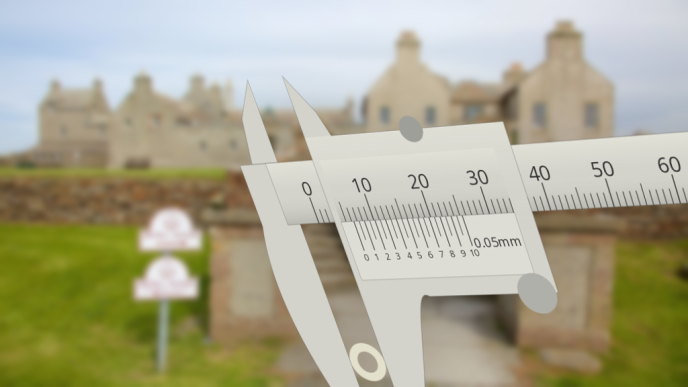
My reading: 6.4 mm
